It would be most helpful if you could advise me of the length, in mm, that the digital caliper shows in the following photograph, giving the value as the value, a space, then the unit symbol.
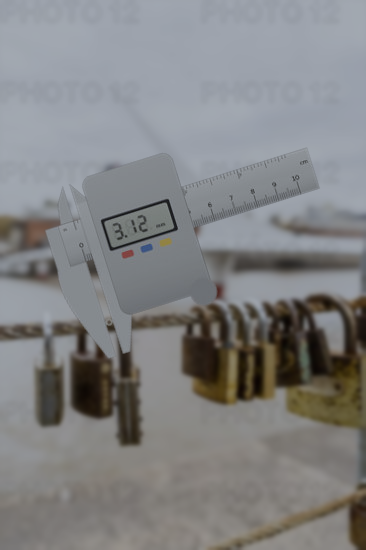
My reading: 3.12 mm
